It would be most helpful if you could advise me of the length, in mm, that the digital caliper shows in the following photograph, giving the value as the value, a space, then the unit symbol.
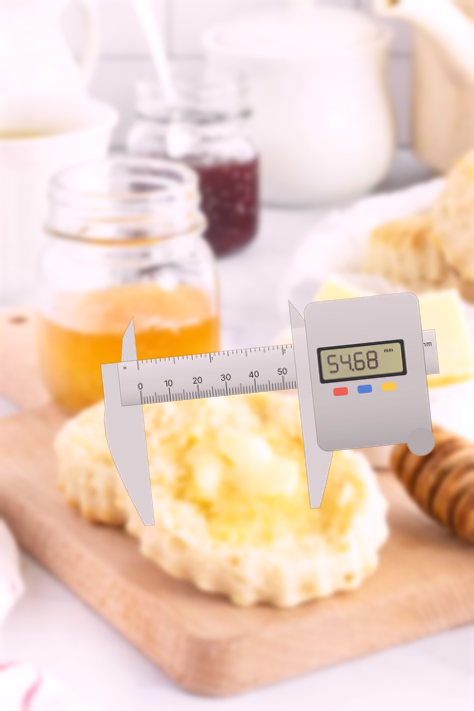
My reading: 54.68 mm
